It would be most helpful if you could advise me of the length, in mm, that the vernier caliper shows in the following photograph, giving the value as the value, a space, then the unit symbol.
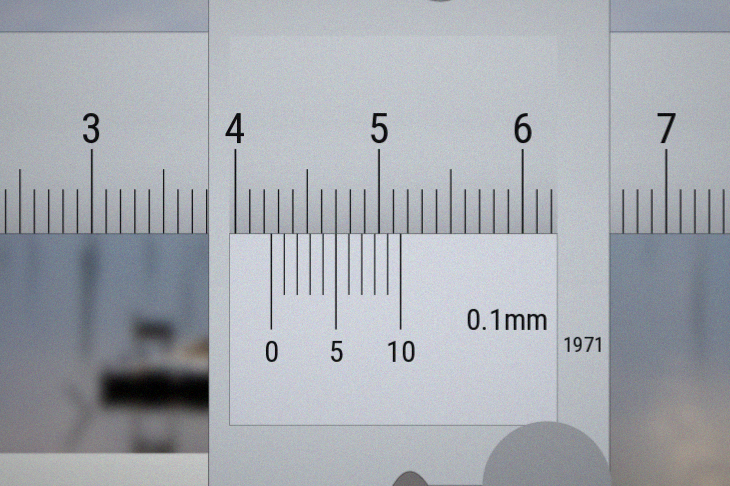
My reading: 42.5 mm
